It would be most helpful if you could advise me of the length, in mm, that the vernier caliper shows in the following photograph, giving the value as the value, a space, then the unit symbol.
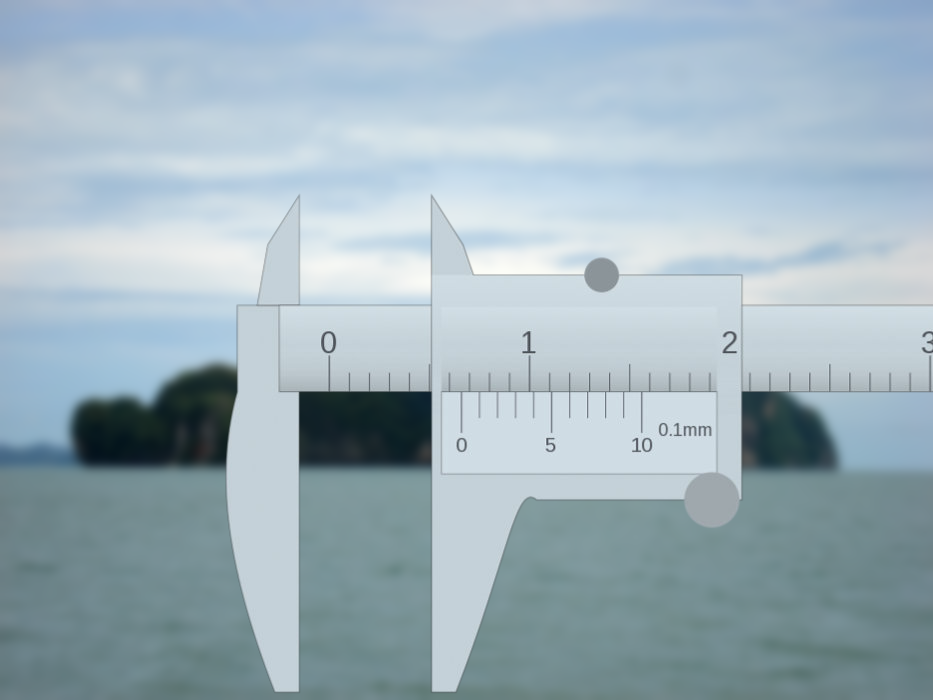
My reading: 6.6 mm
